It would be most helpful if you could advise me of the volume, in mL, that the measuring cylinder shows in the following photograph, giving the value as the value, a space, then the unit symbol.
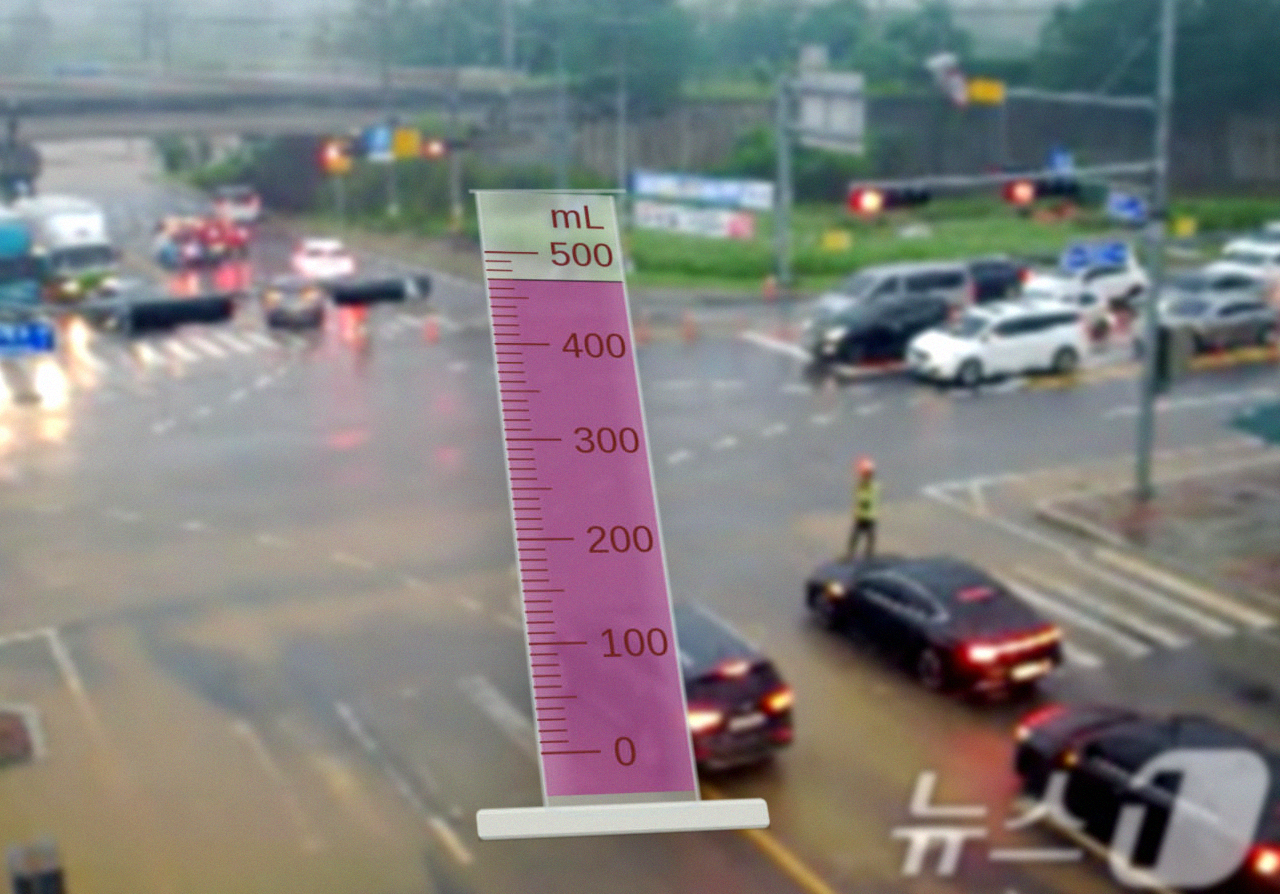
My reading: 470 mL
